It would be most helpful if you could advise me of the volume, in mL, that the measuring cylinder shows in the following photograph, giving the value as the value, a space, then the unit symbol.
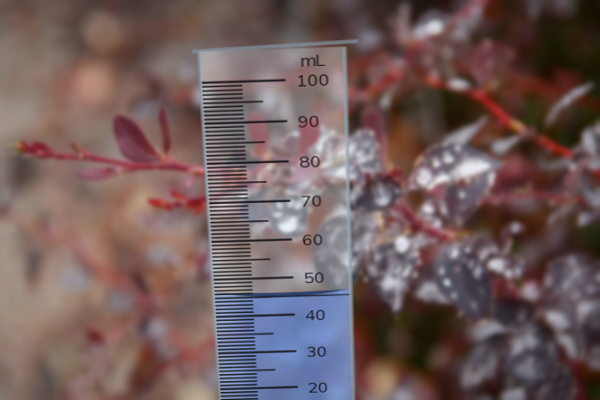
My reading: 45 mL
